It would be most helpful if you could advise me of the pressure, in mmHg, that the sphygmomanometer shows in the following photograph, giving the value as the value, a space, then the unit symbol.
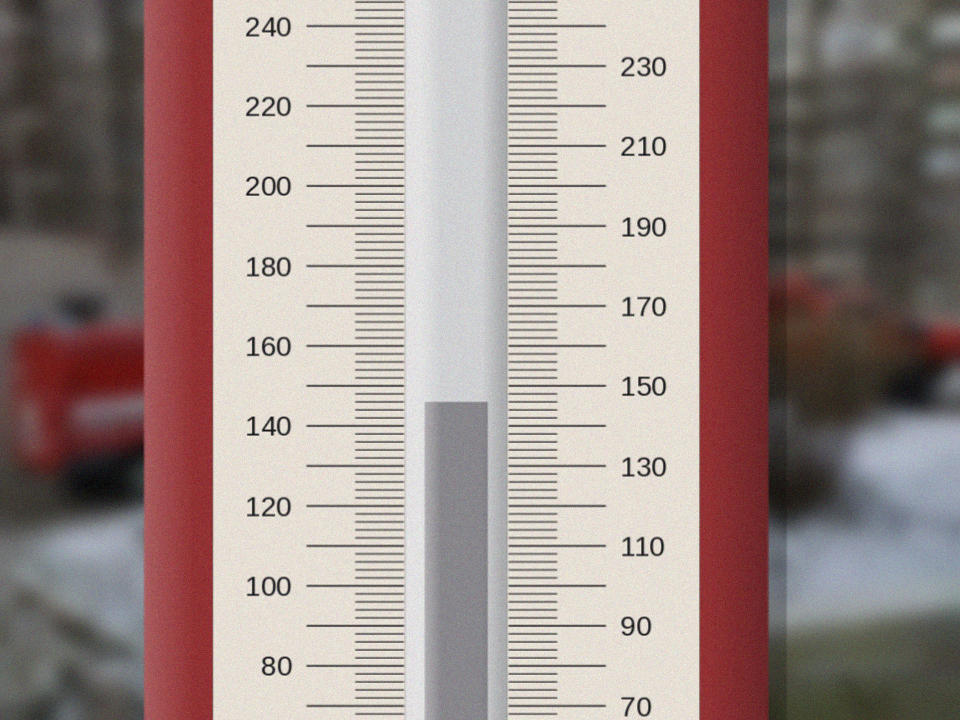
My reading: 146 mmHg
